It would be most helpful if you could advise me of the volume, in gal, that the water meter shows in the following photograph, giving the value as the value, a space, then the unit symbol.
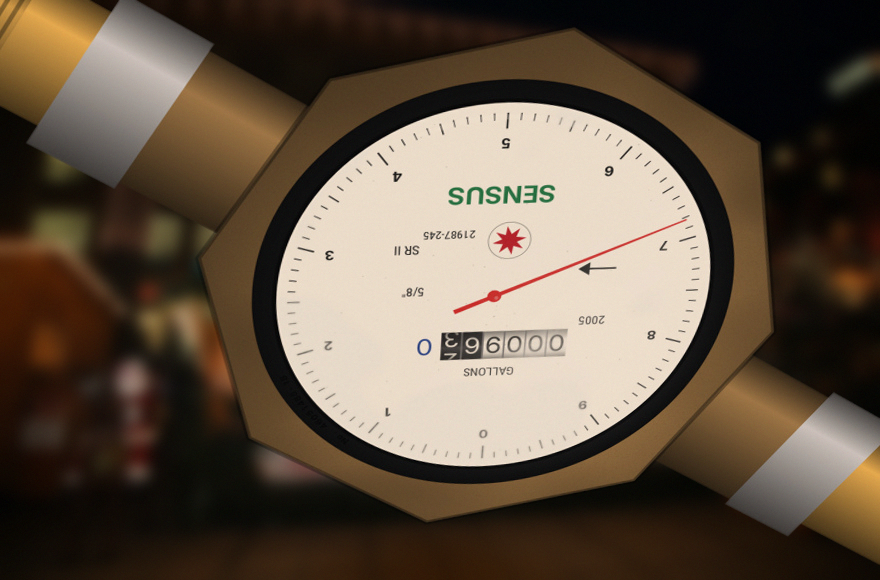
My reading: 9626.8 gal
